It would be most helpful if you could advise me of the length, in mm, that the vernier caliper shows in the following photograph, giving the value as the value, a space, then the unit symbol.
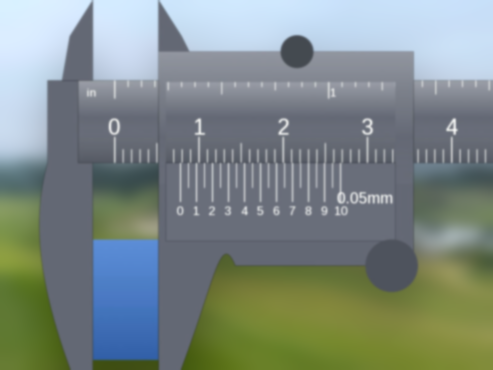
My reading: 7.8 mm
